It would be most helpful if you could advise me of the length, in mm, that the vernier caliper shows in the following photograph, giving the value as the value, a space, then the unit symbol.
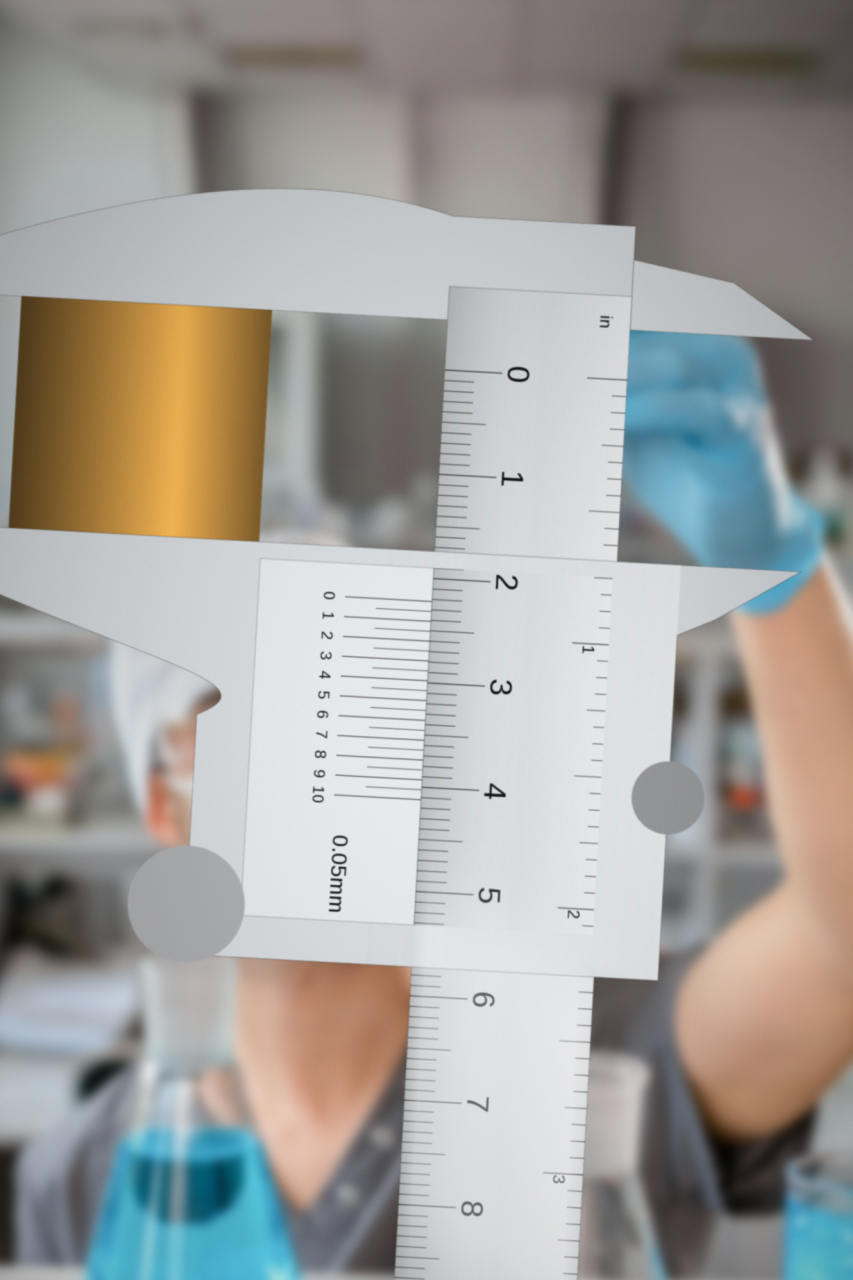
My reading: 22.2 mm
